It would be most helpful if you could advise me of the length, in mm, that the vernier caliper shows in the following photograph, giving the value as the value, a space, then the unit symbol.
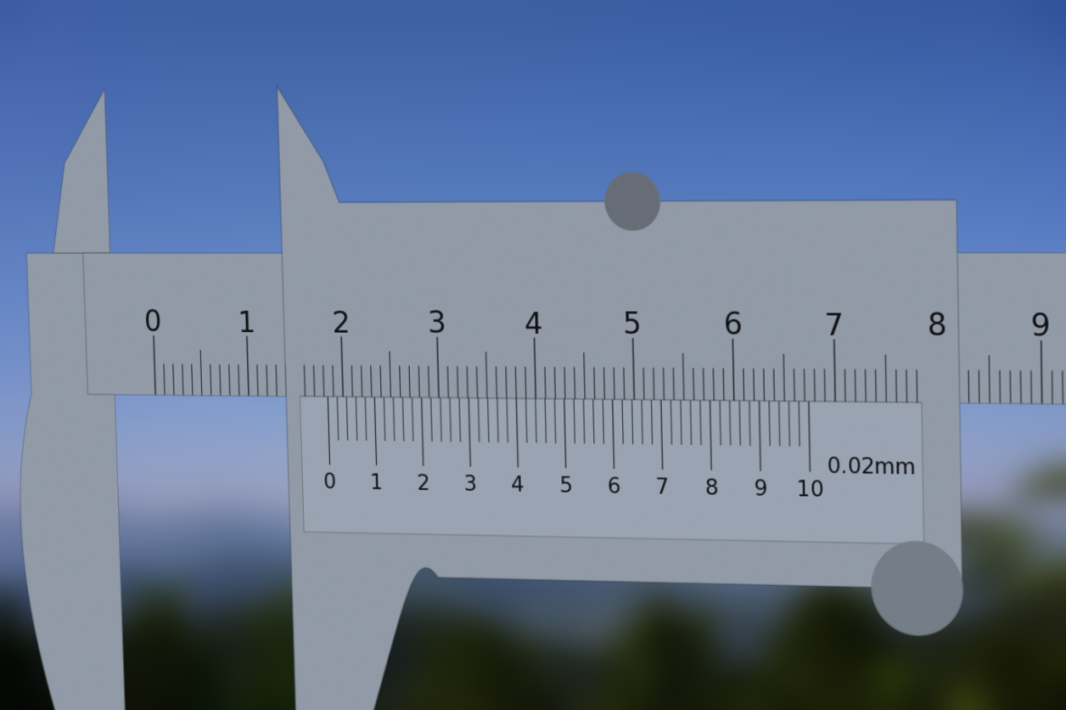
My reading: 18.4 mm
